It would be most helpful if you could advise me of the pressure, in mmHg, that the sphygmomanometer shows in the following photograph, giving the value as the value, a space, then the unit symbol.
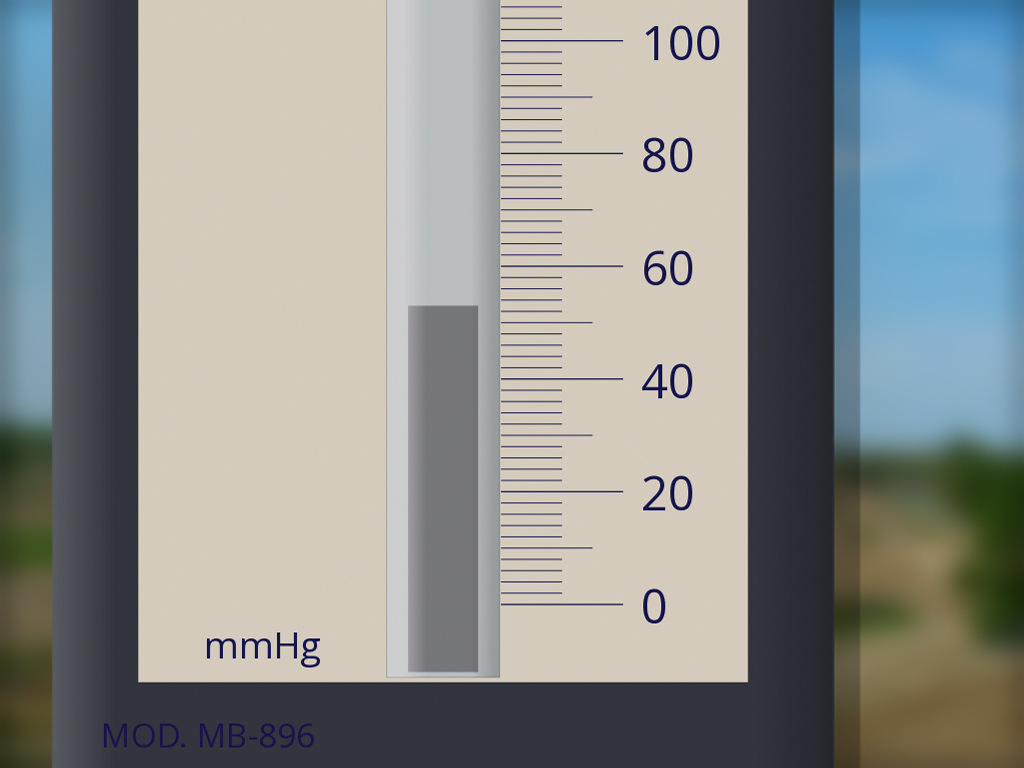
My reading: 53 mmHg
